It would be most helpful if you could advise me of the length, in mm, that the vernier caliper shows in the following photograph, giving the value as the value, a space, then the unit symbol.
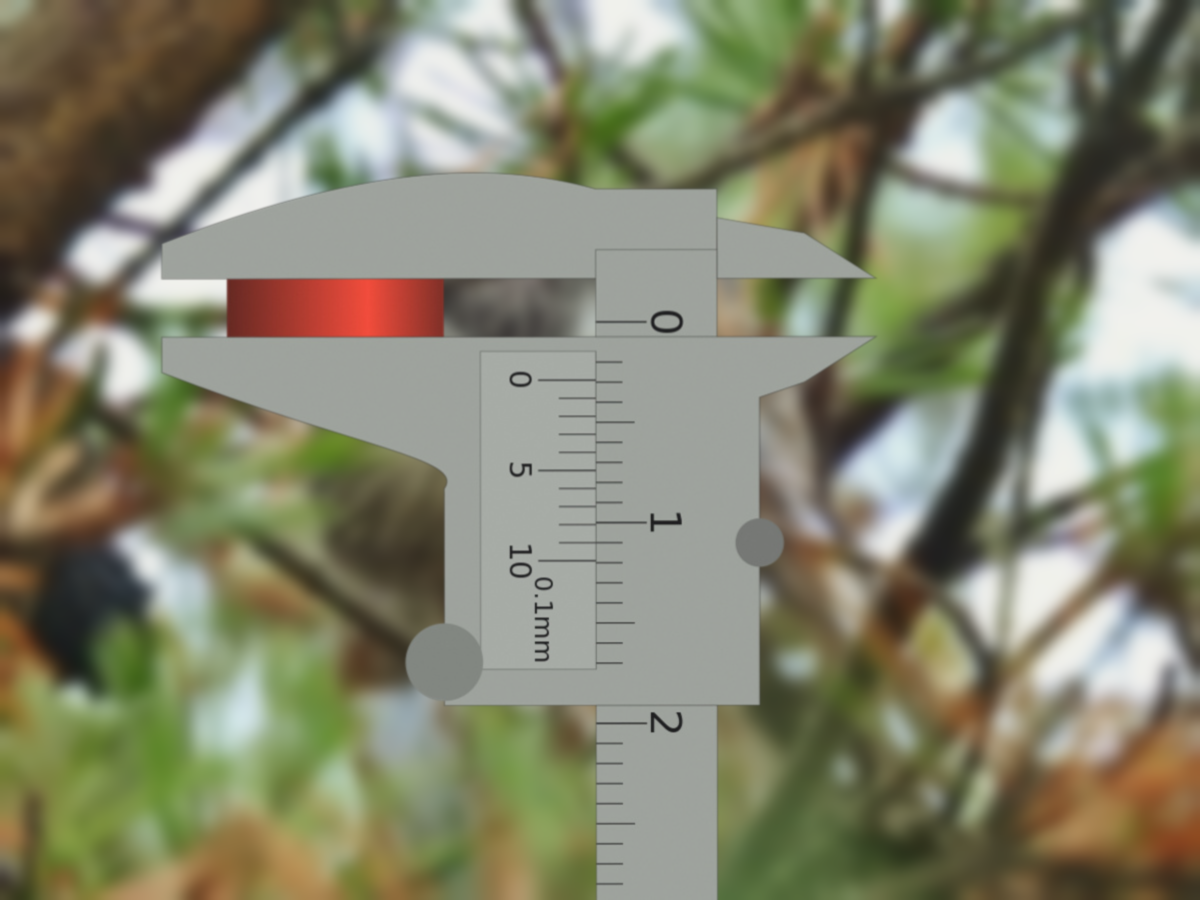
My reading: 2.9 mm
